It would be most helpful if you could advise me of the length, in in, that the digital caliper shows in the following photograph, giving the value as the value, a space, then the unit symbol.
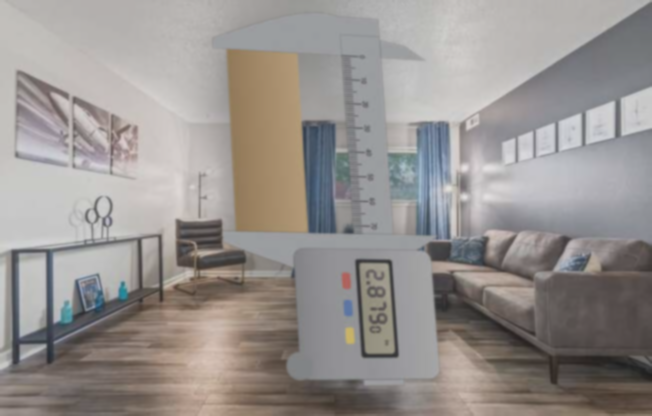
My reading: 2.8790 in
